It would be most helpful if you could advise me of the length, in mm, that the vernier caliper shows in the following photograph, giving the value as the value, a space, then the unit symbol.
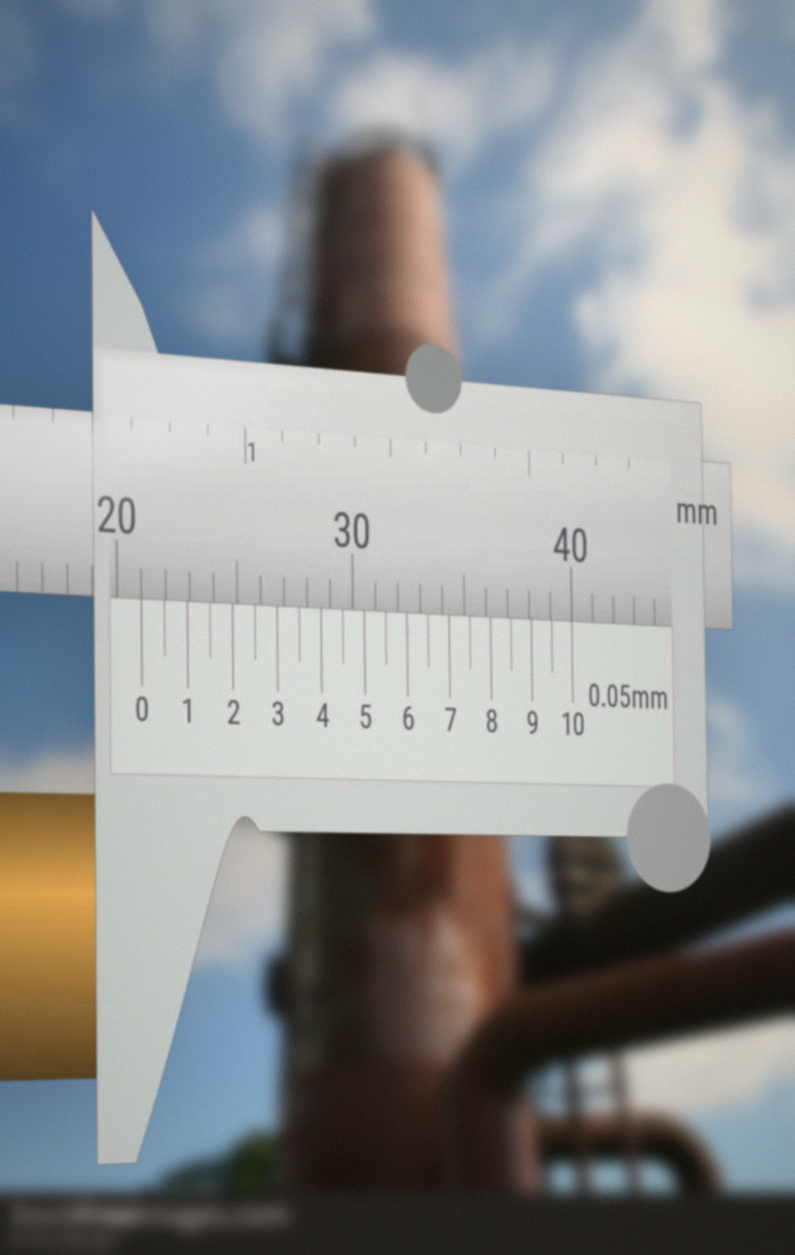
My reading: 21.0 mm
